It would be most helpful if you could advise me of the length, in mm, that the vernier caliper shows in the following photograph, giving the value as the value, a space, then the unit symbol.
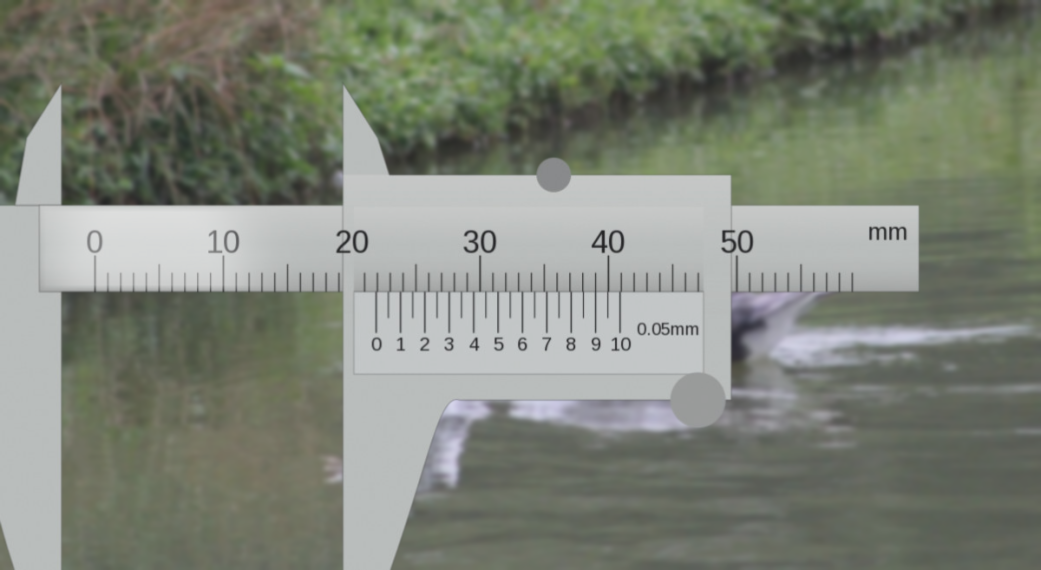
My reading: 21.9 mm
